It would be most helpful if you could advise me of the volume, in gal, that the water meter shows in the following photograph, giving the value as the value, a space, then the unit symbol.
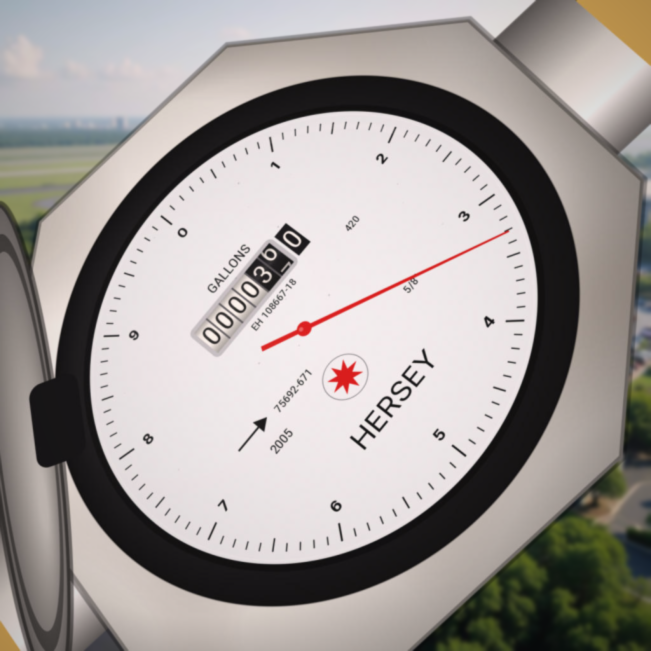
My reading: 363.3 gal
